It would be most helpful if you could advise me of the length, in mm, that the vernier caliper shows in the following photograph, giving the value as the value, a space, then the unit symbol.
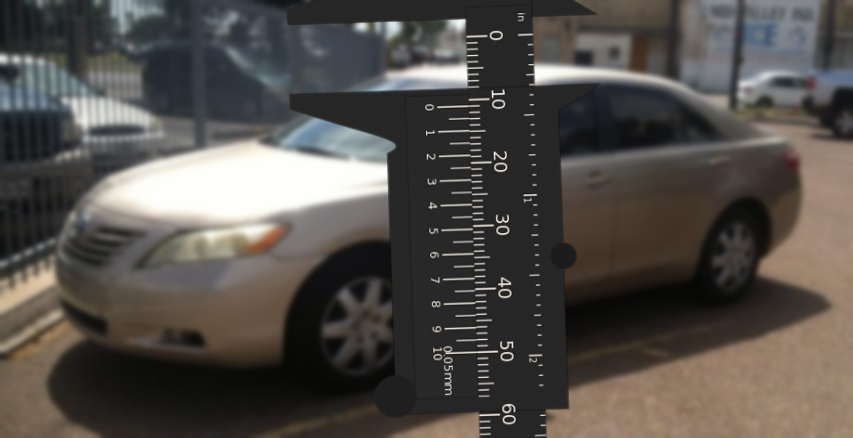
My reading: 11.0 mm
